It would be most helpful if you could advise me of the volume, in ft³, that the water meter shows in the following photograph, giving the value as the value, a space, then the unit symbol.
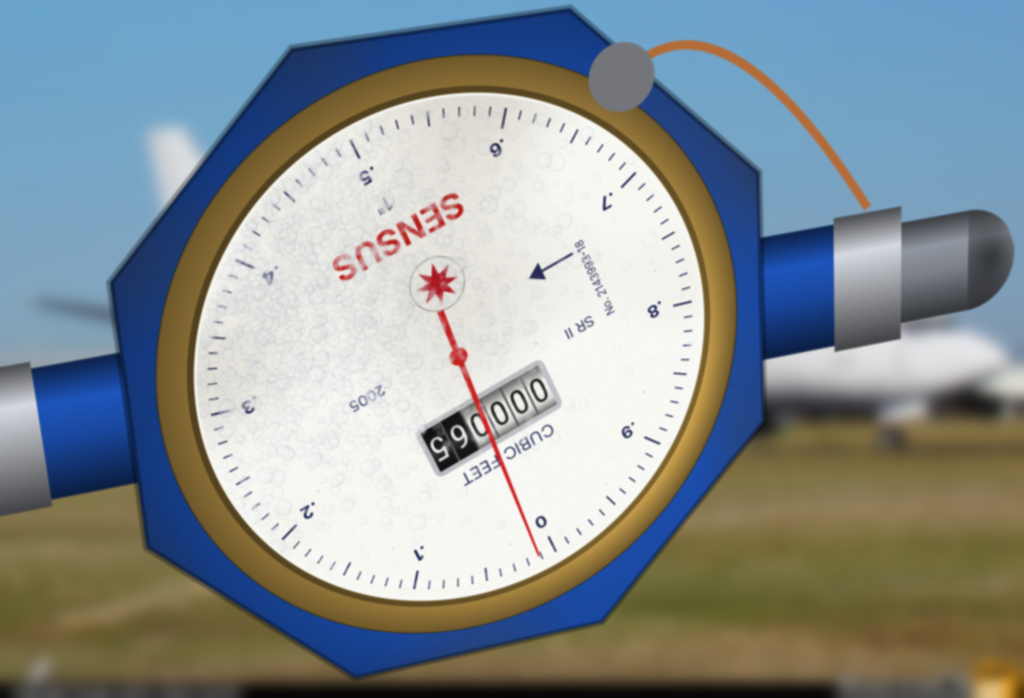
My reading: 65.01 ft³
